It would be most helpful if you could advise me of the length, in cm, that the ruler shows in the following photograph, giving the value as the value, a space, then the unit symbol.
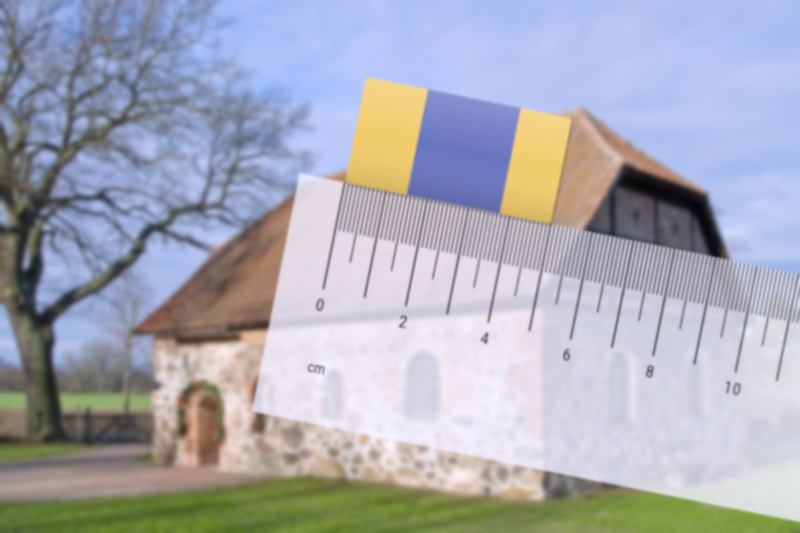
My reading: 5 cm
